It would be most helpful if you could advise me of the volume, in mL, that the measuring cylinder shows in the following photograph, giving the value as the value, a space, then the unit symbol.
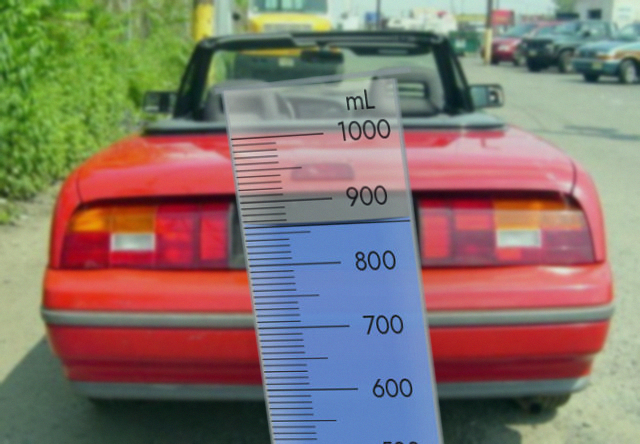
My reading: 860 mL
